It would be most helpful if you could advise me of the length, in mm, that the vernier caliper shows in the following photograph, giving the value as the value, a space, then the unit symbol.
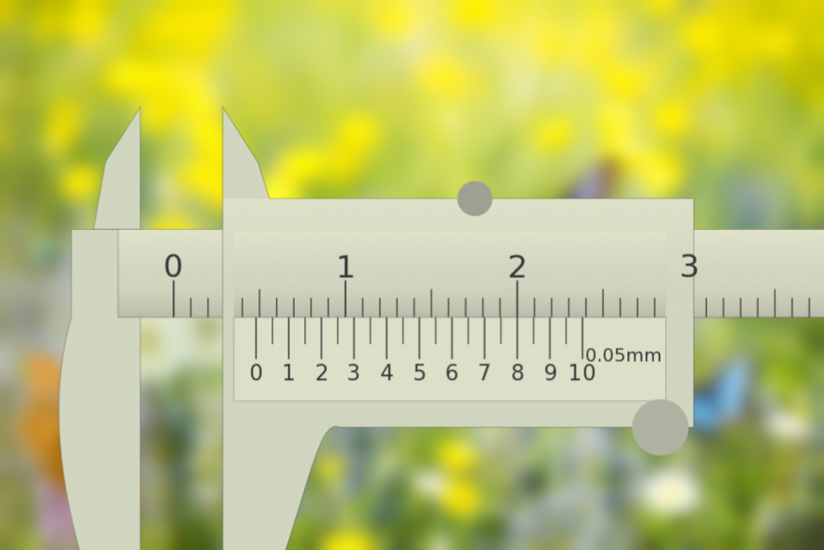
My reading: 4.8 mm
